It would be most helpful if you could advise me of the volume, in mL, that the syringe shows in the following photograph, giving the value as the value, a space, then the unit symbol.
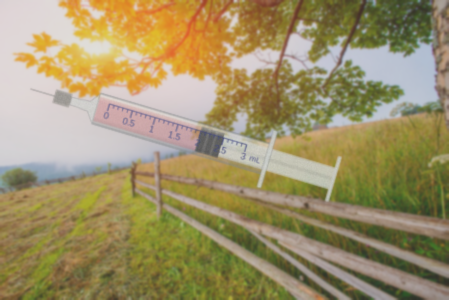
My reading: 2 mL
